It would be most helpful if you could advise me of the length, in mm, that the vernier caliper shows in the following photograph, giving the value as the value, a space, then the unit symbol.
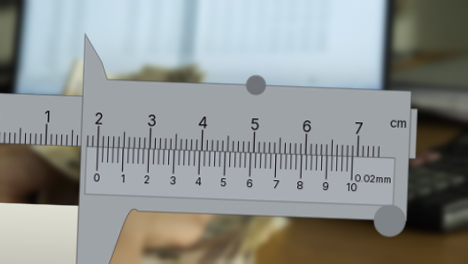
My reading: 20.0 mm
